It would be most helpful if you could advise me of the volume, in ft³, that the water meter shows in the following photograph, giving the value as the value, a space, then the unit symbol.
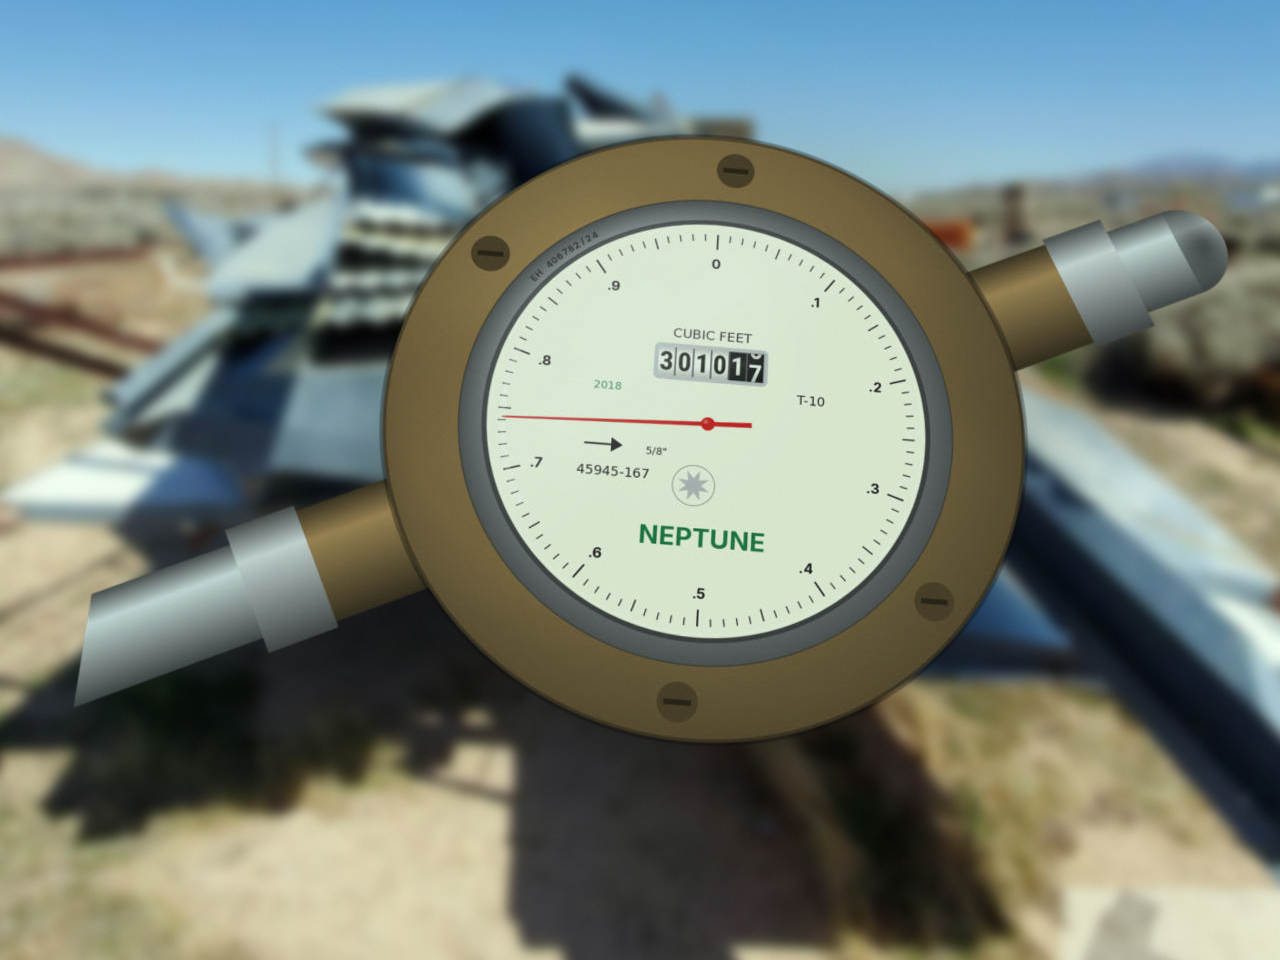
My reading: 301016.74 ft³
